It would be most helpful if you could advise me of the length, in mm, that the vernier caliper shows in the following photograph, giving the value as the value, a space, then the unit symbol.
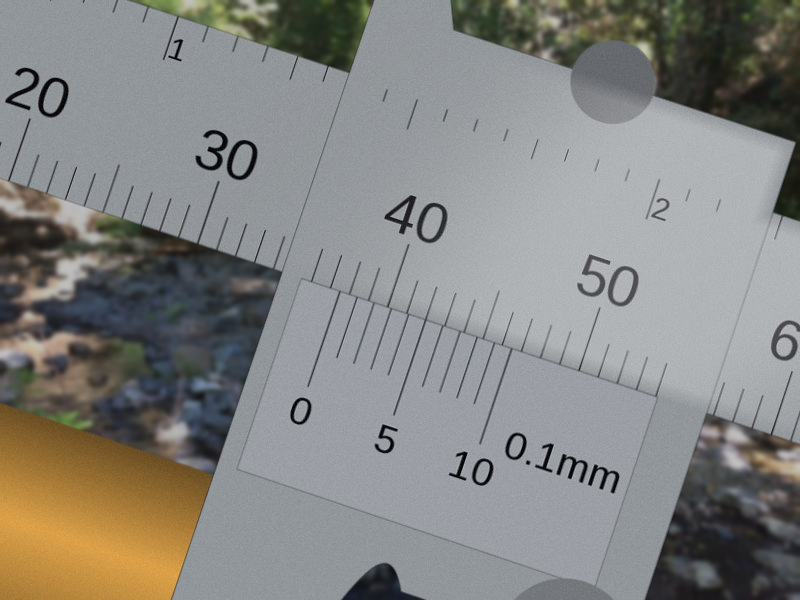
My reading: 37.5 mm
